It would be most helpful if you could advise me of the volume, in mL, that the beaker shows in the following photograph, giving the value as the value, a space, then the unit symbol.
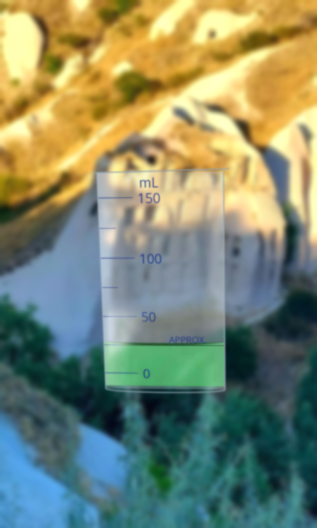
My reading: 25 mL
